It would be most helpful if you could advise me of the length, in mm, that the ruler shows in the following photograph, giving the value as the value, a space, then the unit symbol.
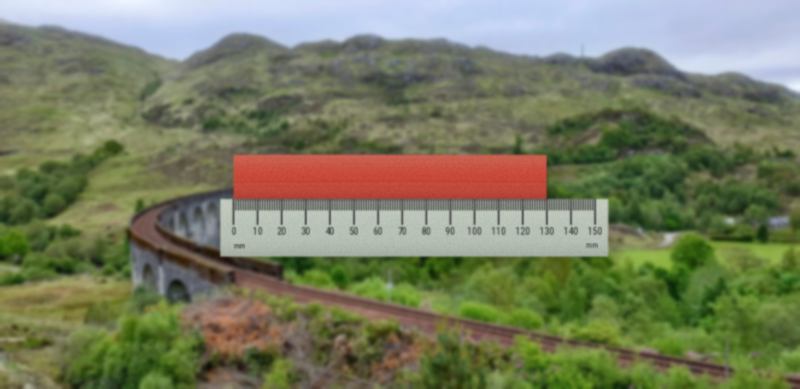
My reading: 130 mm
